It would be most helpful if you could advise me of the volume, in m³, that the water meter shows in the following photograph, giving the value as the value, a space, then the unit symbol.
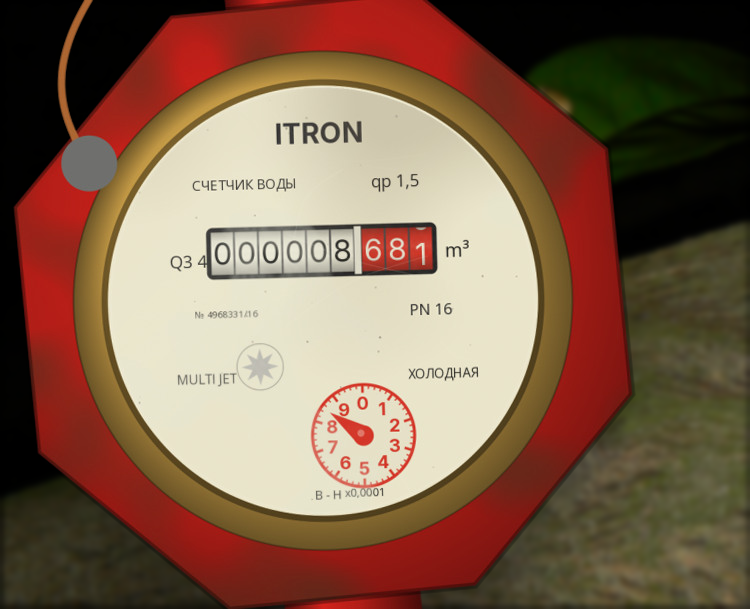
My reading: 8.6808 m³
